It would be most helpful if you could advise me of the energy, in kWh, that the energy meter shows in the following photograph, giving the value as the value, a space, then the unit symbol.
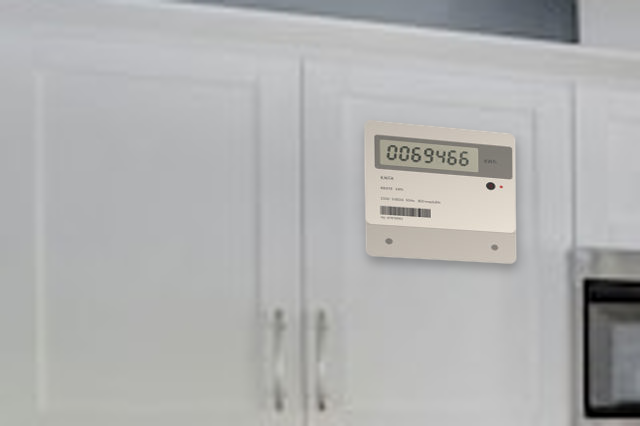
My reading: 69466 kWh
